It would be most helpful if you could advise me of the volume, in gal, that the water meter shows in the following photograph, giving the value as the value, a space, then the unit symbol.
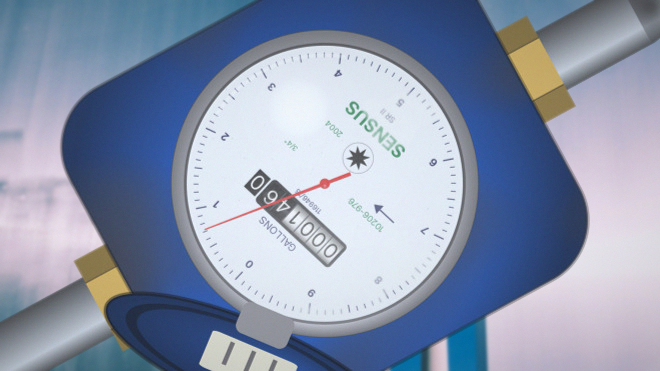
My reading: 1460.7 gal
